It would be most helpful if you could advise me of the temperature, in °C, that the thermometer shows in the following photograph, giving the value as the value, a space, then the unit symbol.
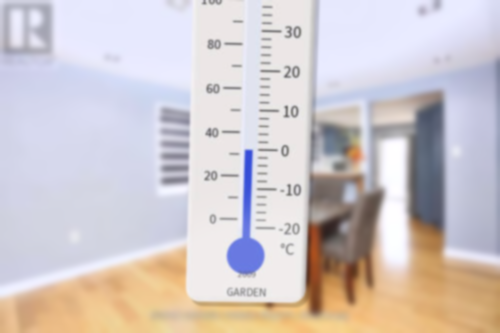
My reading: 0 °C
